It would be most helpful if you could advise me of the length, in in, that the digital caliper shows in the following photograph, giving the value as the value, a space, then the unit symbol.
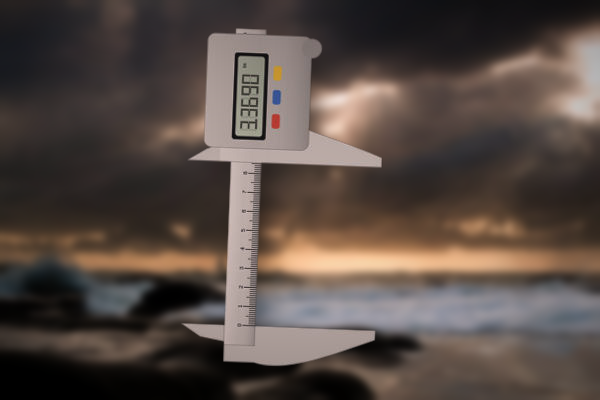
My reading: 3.3690 in
